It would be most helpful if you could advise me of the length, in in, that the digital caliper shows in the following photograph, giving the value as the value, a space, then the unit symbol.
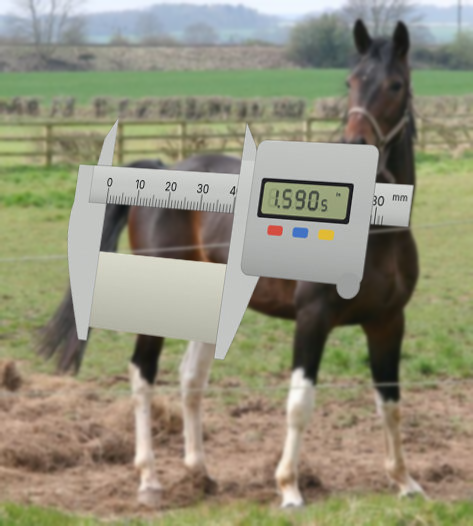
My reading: 1.5905 in
